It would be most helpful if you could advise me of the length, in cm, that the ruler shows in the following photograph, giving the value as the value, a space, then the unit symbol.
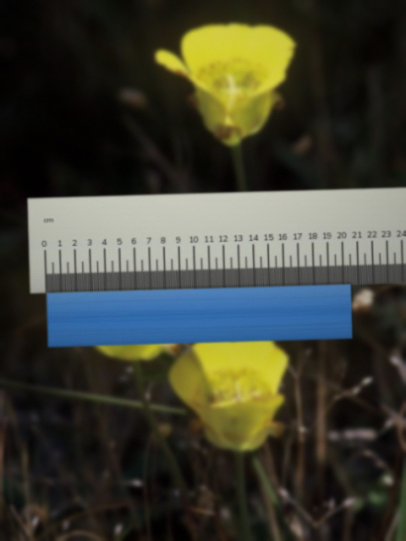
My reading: 20.5 cm
